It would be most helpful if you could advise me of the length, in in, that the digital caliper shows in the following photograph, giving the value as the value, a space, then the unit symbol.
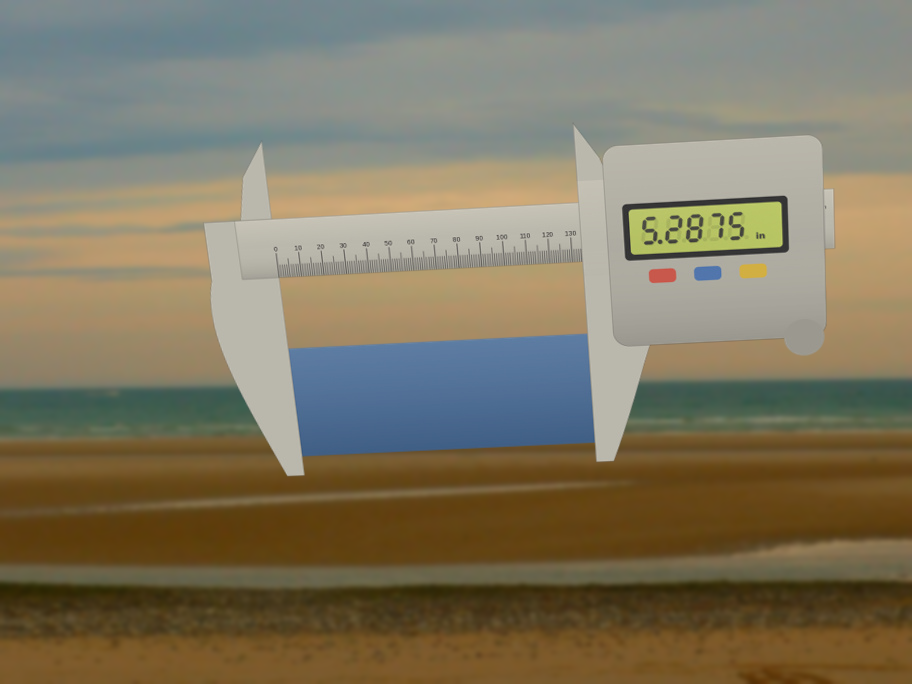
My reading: 5.2875 in
